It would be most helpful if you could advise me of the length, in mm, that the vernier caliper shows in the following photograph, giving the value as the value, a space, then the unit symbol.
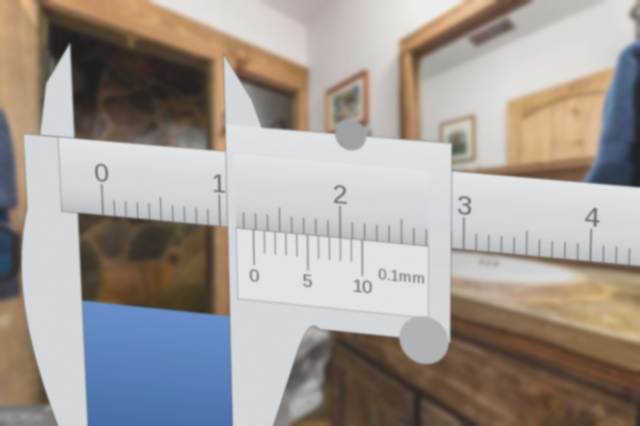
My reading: 12.8 mm
